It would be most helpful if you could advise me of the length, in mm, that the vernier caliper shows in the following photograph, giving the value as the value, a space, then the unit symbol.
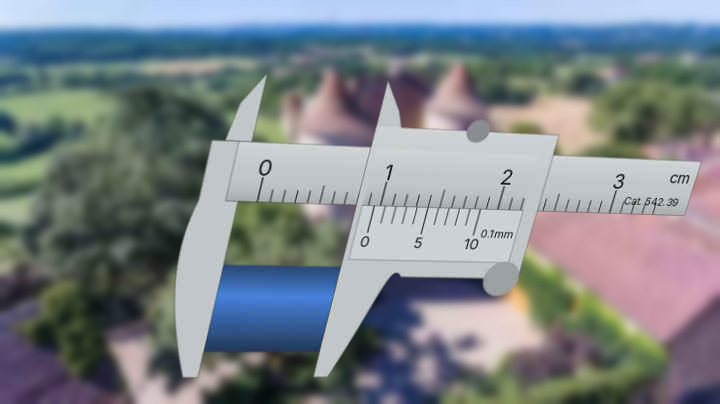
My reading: 9.5 mm
